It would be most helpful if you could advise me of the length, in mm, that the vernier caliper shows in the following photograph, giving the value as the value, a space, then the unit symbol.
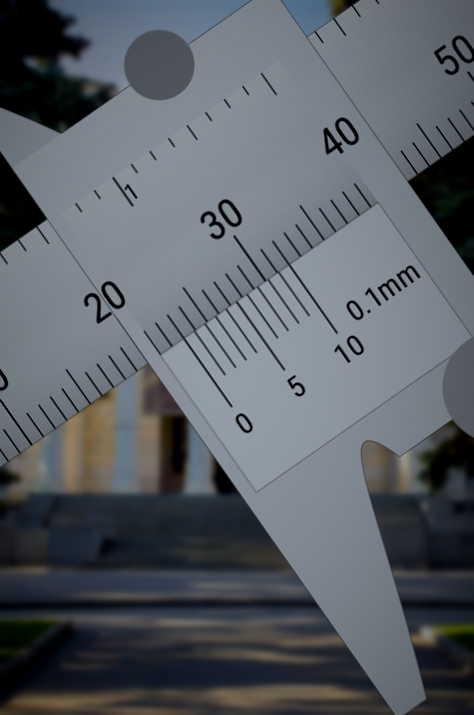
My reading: 23.0 mm
